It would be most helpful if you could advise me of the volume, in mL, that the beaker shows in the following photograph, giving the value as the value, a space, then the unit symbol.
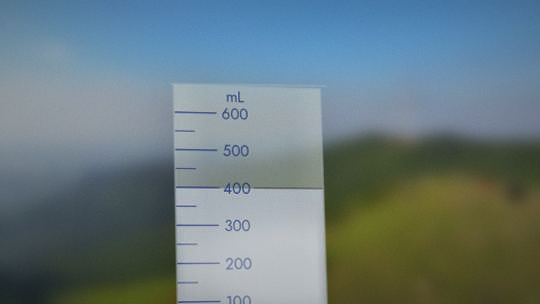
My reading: 400 mL
